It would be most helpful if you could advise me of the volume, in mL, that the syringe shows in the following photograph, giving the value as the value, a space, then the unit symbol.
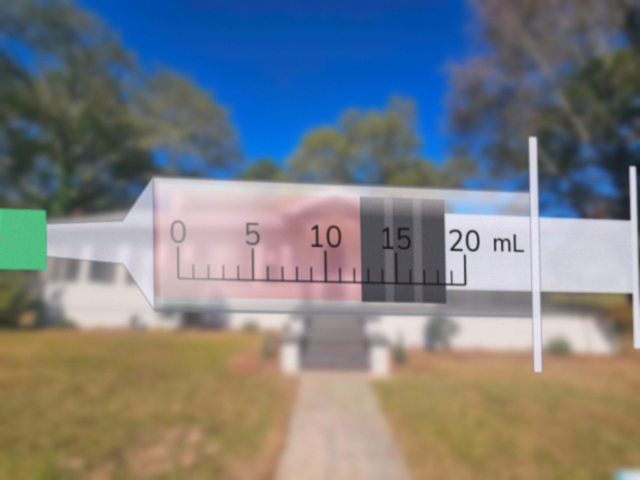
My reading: 12.5 mL
